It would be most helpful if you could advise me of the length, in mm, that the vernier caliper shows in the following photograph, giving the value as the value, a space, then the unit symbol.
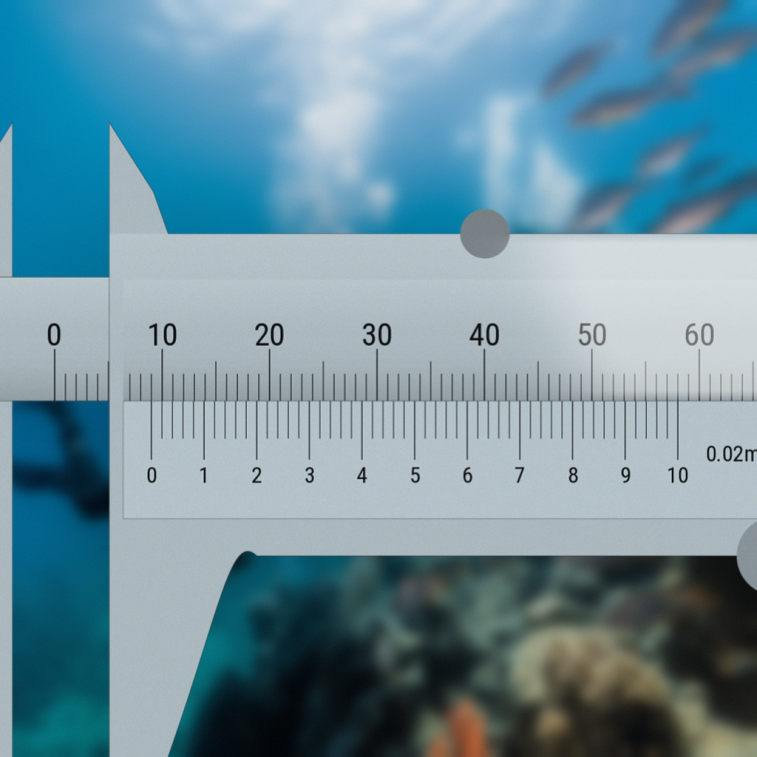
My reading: 9.0 mm
